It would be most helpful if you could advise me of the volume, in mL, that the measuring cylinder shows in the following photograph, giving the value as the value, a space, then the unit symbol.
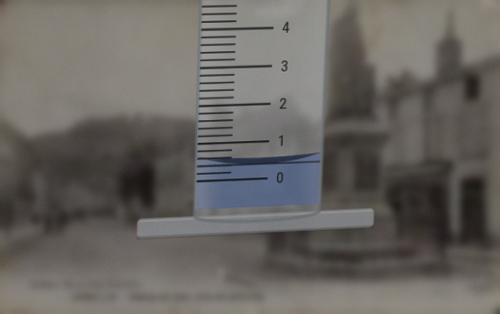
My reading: 0.4 mL
